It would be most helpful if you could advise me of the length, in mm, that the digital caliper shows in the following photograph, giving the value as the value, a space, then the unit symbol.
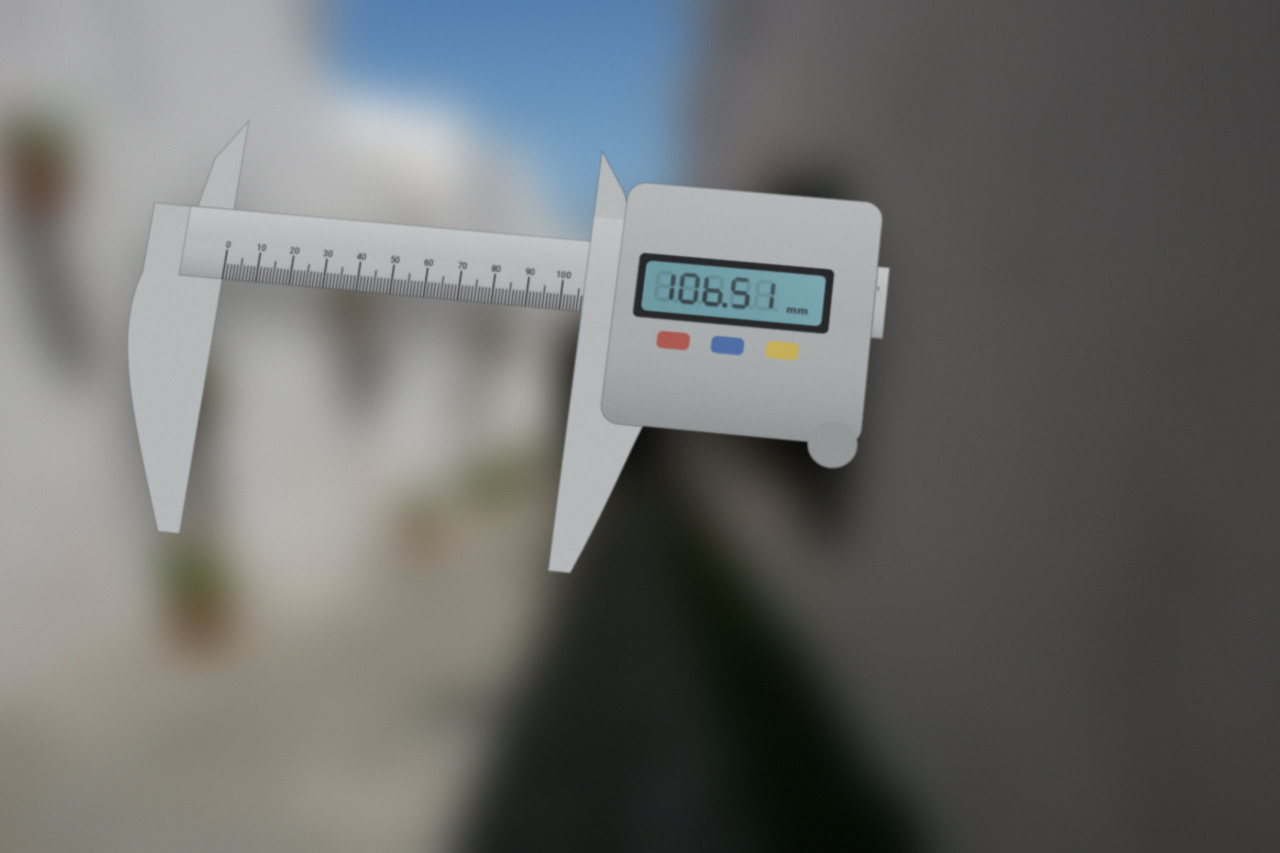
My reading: 106.51 mm
